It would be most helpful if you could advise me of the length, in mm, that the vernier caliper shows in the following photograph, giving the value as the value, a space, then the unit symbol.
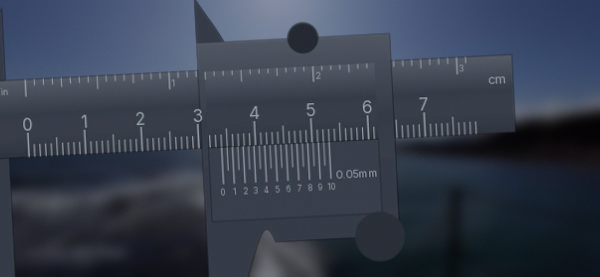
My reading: 34.0 mm
